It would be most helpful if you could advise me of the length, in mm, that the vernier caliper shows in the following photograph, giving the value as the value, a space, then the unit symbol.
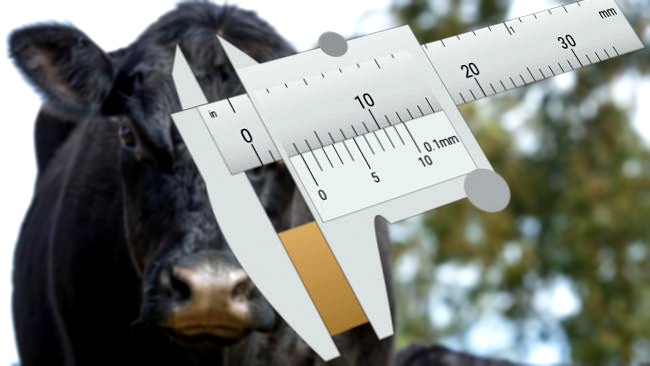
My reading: 3.1 mm
